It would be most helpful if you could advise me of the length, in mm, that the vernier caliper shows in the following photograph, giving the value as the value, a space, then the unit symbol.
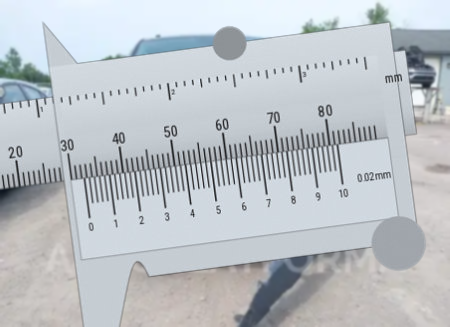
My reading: 32.5 mm
